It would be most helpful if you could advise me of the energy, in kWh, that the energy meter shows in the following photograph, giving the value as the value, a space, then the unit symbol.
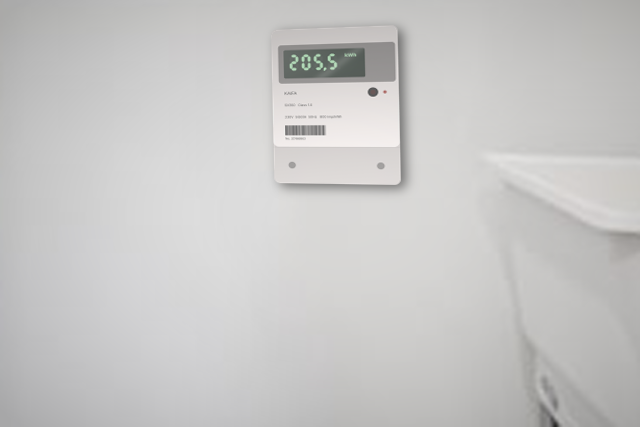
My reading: 205.5 kWh
